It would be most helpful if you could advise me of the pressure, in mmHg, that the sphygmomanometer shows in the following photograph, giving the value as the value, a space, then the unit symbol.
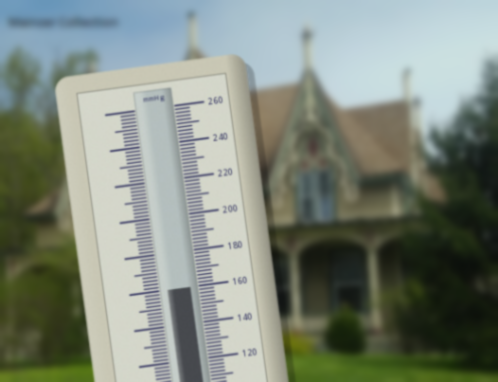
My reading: 160 mmHg
